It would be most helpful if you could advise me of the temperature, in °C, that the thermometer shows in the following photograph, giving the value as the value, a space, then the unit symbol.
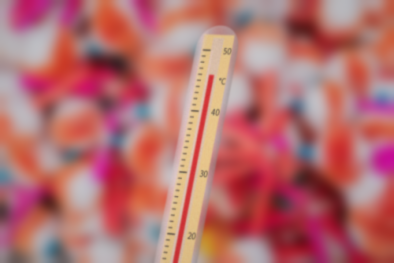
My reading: 46 °C
